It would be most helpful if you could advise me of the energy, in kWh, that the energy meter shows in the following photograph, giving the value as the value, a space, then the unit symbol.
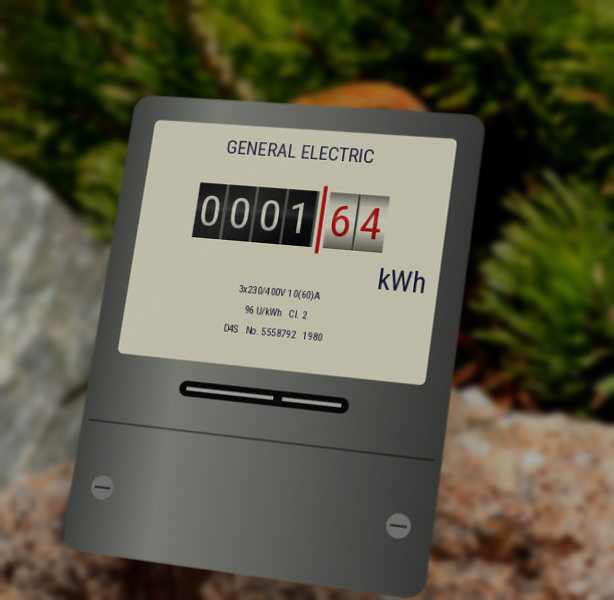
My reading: 1.64 kWh
